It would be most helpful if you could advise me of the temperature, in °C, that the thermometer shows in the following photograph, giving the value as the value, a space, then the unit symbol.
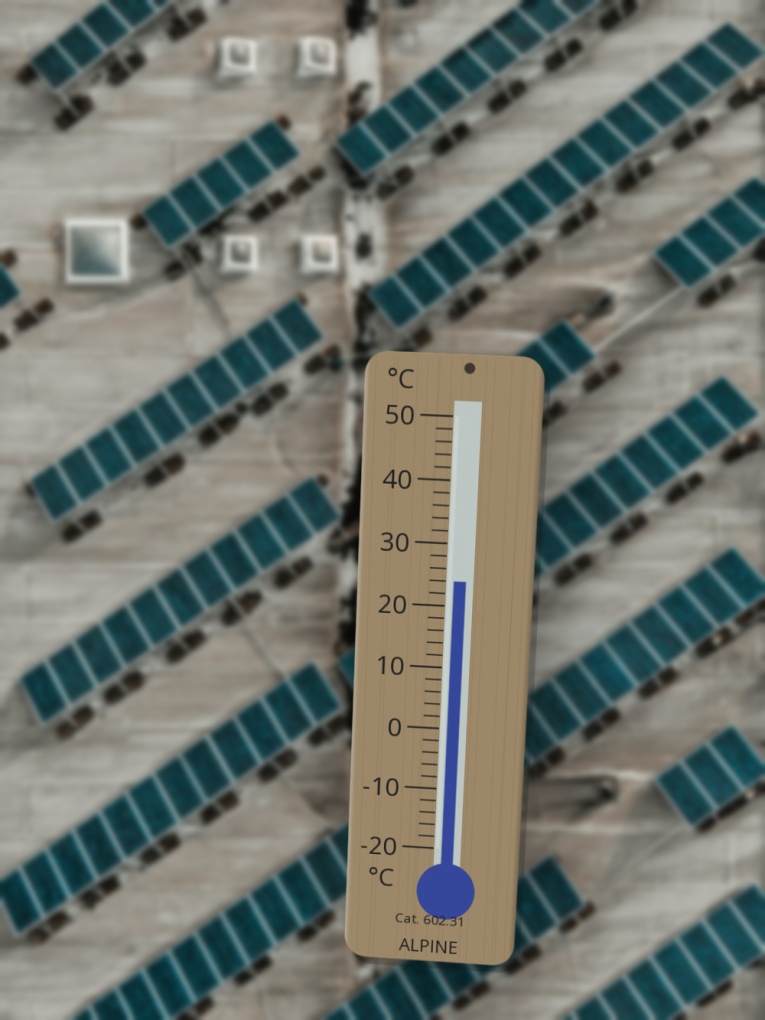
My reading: 24 °C
